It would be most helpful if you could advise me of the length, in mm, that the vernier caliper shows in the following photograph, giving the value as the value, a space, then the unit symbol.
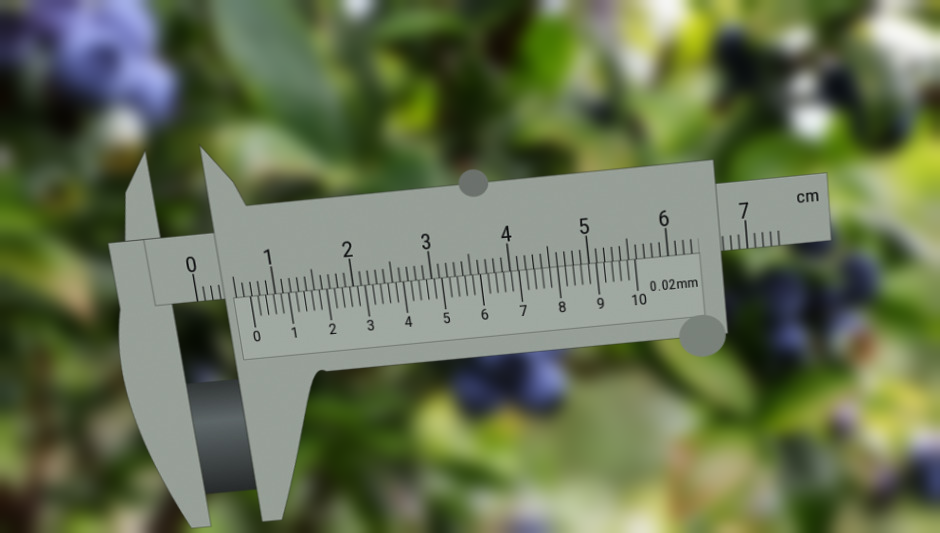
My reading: 6.8 mm
